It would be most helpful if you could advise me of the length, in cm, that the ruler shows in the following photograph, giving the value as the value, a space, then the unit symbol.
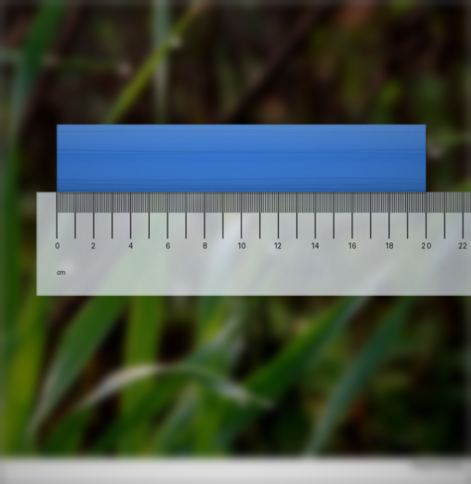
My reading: 20 cm
